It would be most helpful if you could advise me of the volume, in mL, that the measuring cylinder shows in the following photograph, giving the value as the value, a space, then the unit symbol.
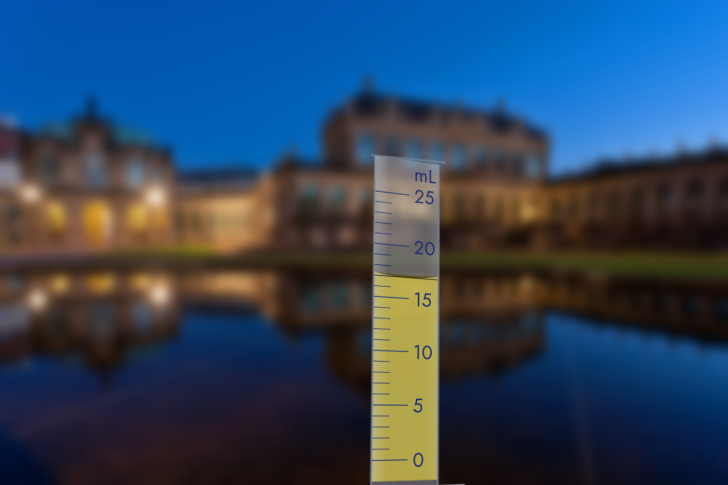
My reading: 17 mL
